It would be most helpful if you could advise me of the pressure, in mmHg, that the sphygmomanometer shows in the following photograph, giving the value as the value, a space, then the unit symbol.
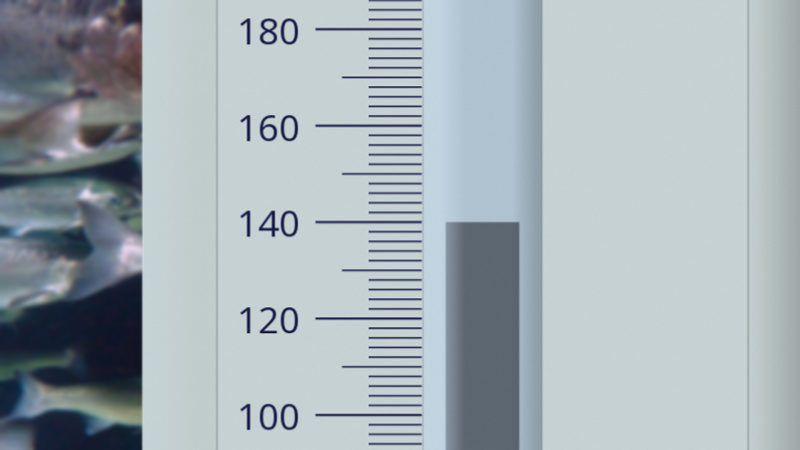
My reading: 140 mmHg
